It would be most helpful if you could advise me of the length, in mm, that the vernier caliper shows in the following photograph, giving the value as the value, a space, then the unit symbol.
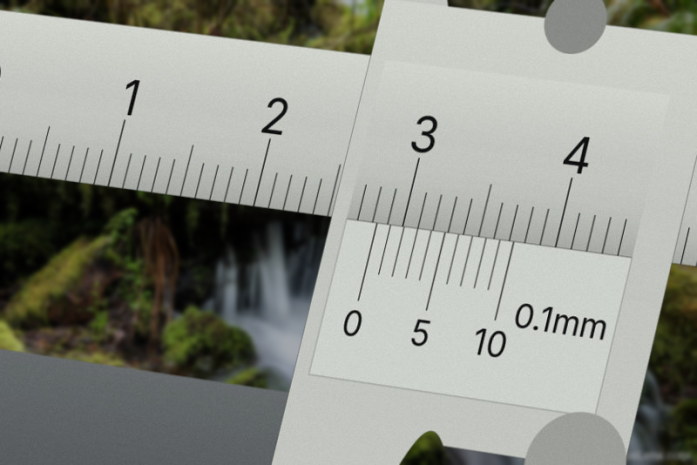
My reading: 28.3 mm
